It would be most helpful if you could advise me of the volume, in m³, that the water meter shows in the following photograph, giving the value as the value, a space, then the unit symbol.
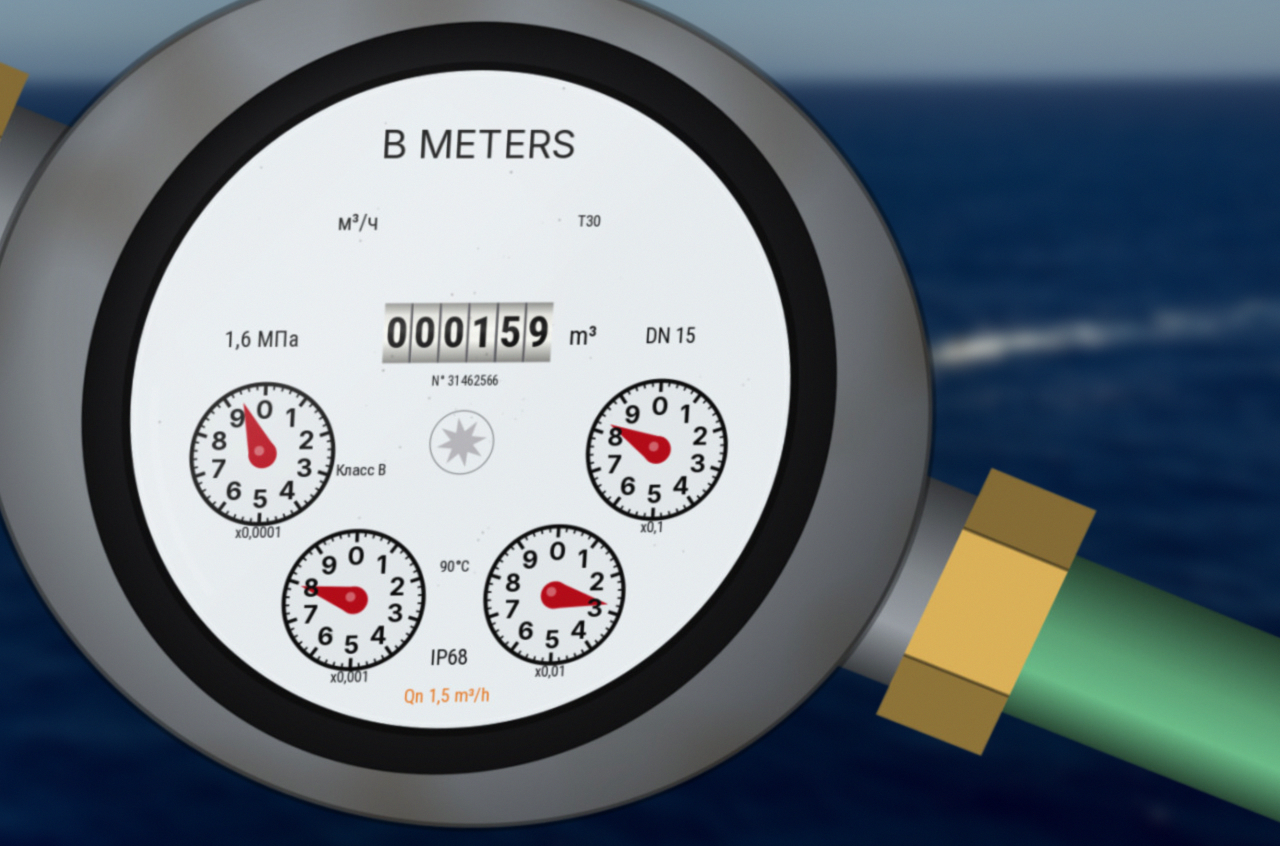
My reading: 159.8279 m³
